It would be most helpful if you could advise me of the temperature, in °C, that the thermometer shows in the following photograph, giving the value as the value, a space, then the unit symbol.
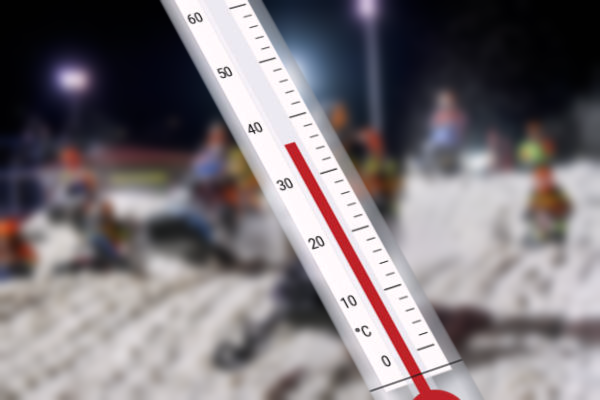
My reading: 36 °C
